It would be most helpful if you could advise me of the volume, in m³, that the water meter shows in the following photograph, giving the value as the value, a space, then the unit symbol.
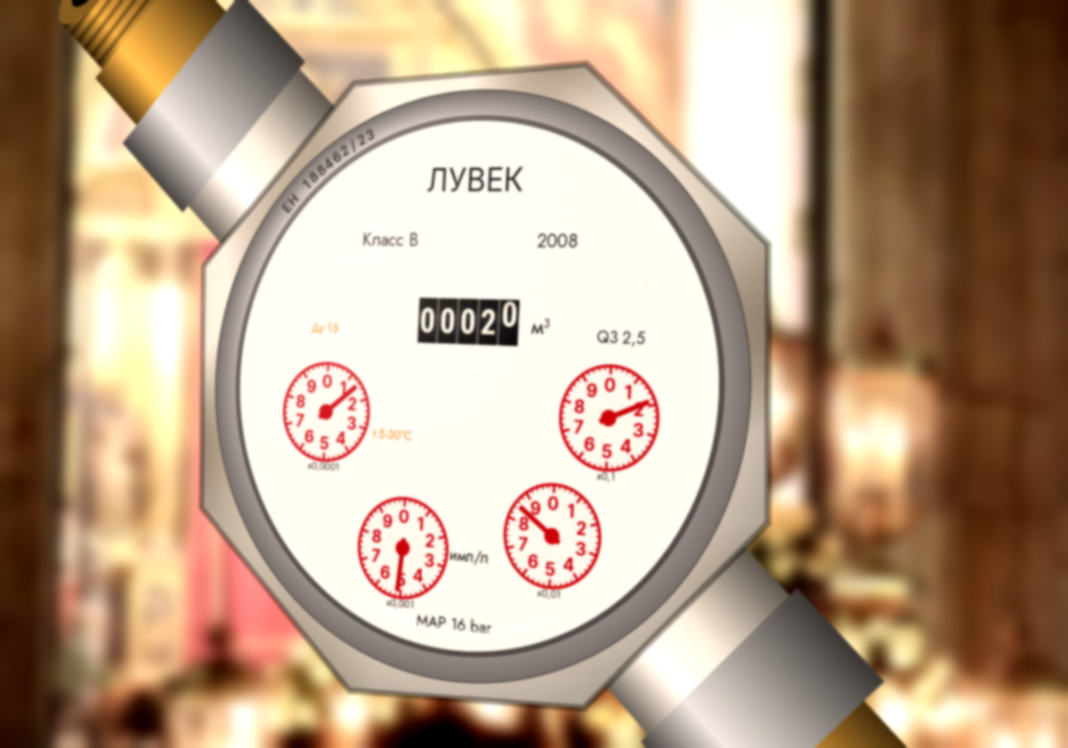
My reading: 20.1851 m³
